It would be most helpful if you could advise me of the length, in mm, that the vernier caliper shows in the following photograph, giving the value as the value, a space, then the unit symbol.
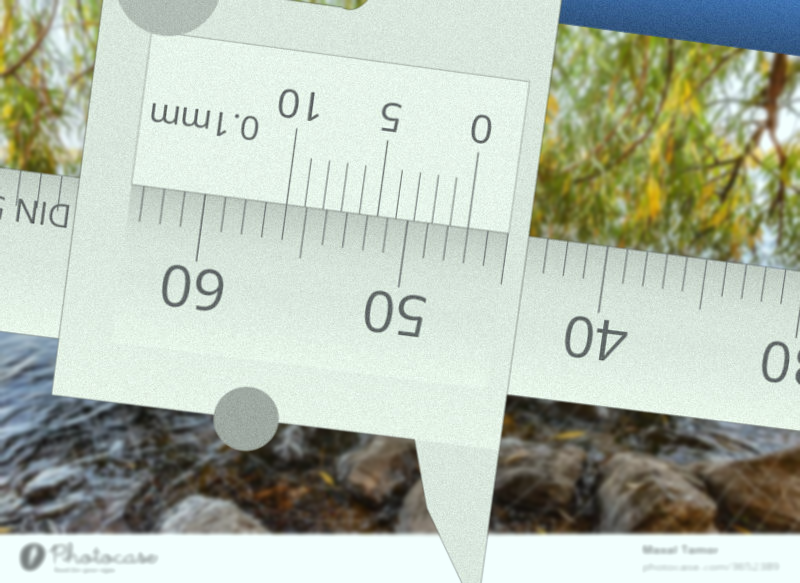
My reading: 47.0 mm
